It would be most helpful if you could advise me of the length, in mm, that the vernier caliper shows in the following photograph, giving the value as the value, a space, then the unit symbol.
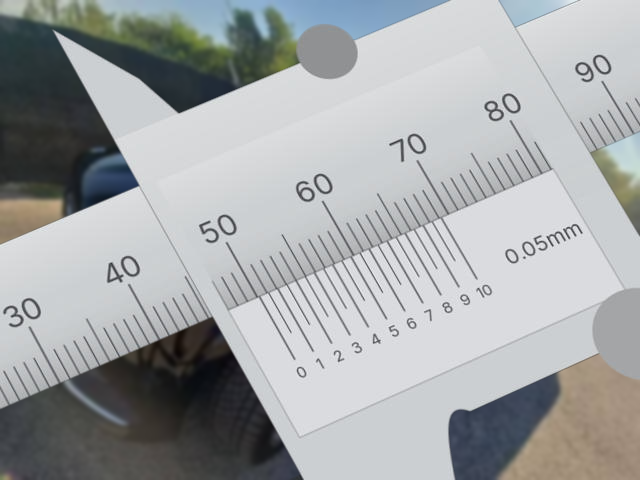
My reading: 50.2 mm
